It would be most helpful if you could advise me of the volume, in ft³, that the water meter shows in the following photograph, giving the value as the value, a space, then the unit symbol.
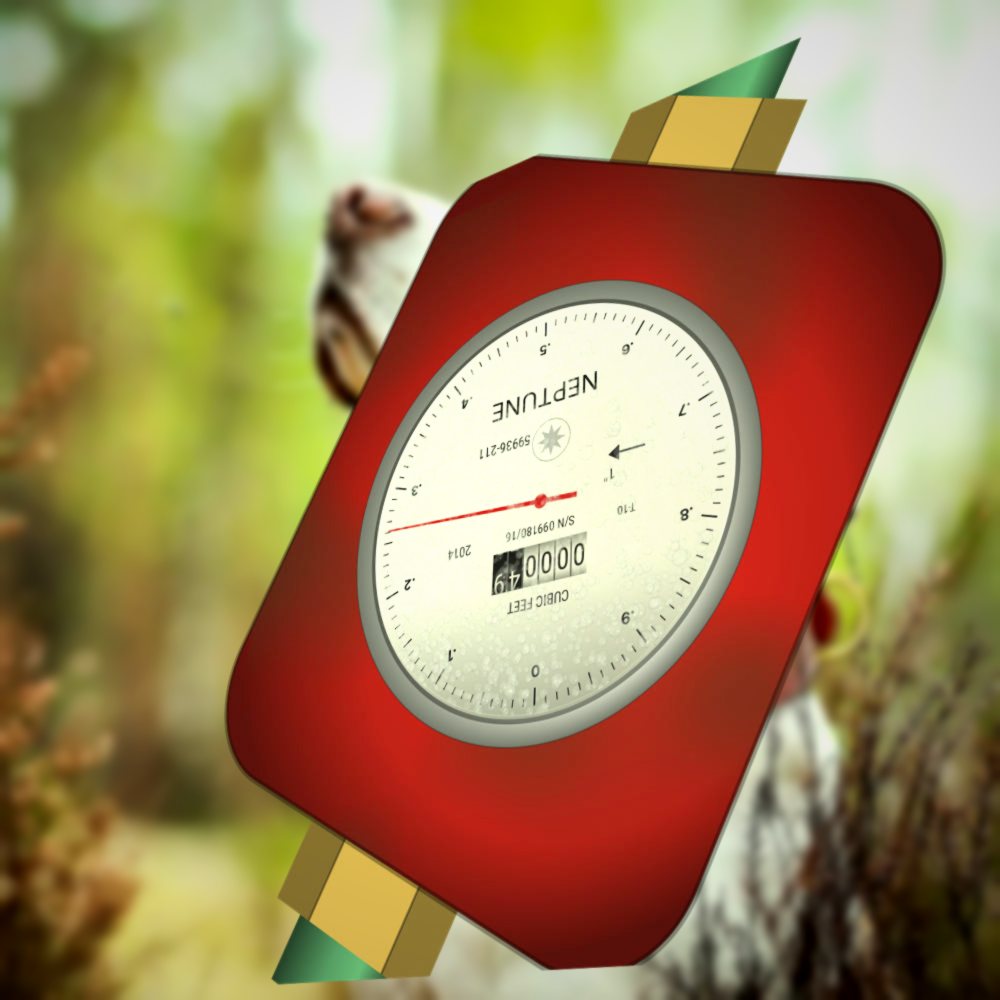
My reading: 49.26 ft³
